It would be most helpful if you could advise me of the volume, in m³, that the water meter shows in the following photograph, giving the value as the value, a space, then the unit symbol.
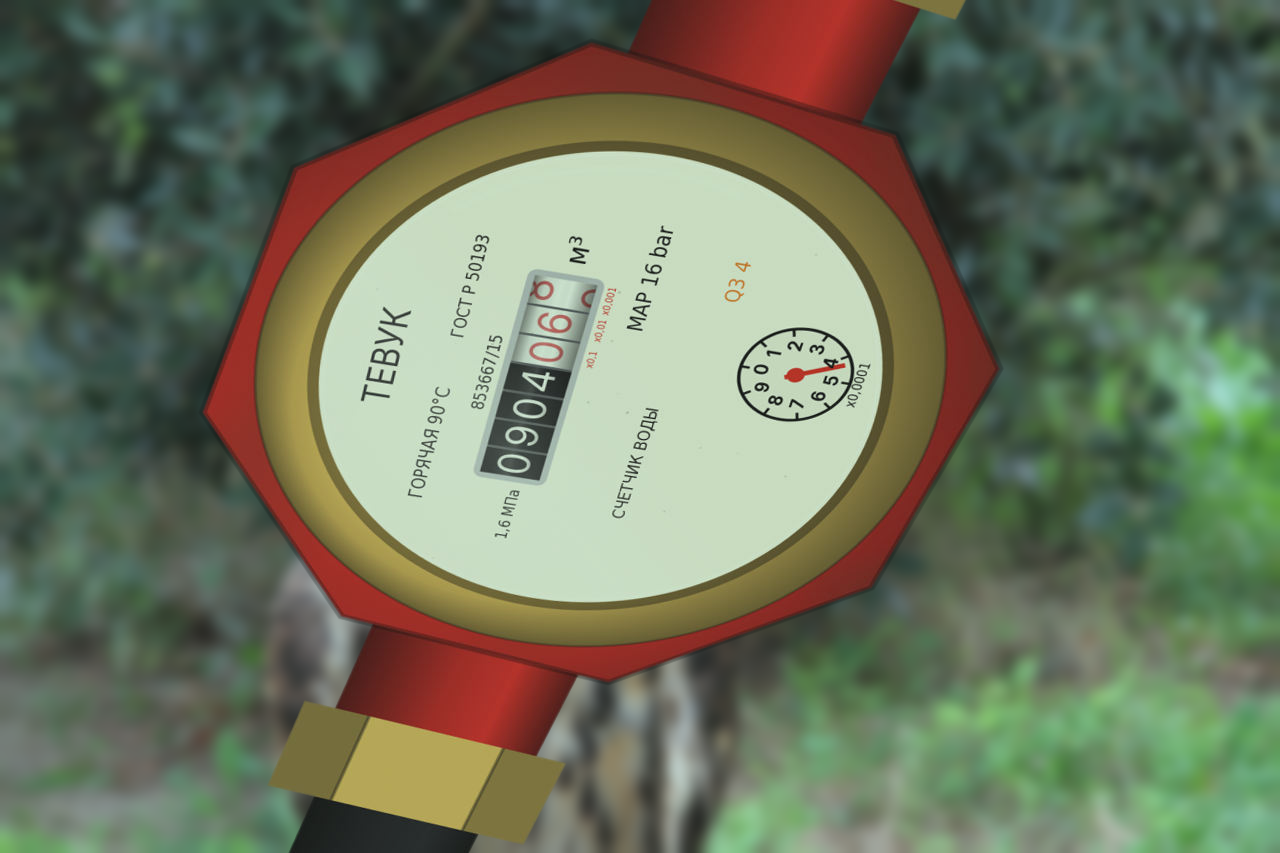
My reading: 904.0684 m³
